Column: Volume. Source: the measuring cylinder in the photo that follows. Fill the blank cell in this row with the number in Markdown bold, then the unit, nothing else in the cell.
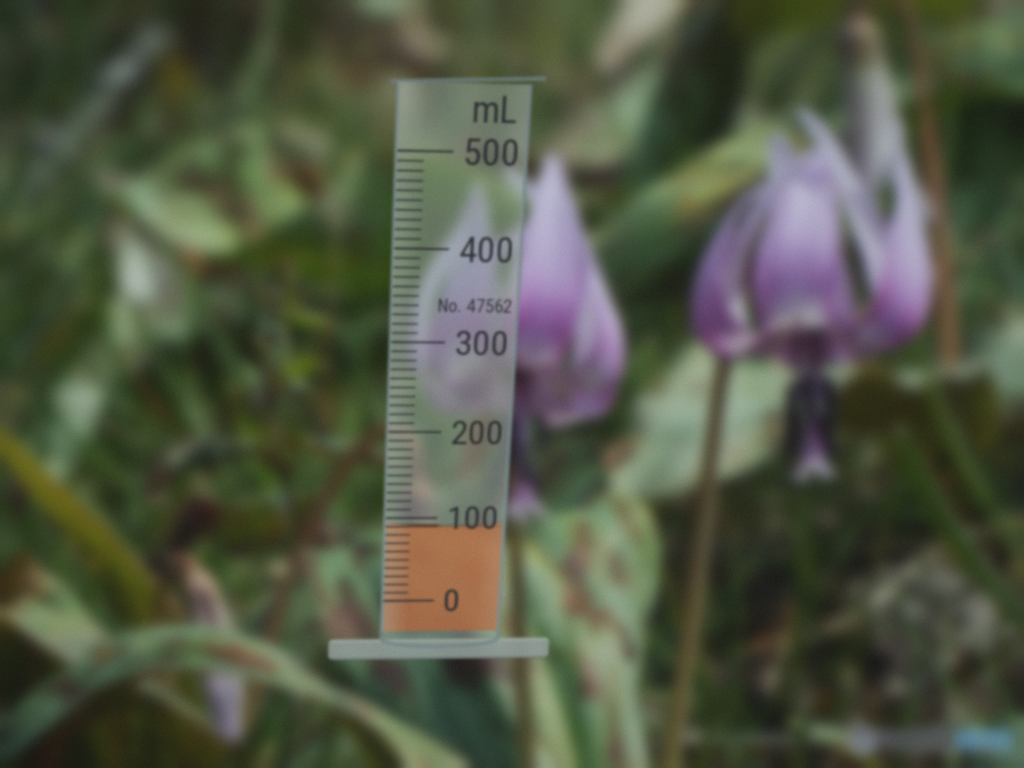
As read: **90** mL
